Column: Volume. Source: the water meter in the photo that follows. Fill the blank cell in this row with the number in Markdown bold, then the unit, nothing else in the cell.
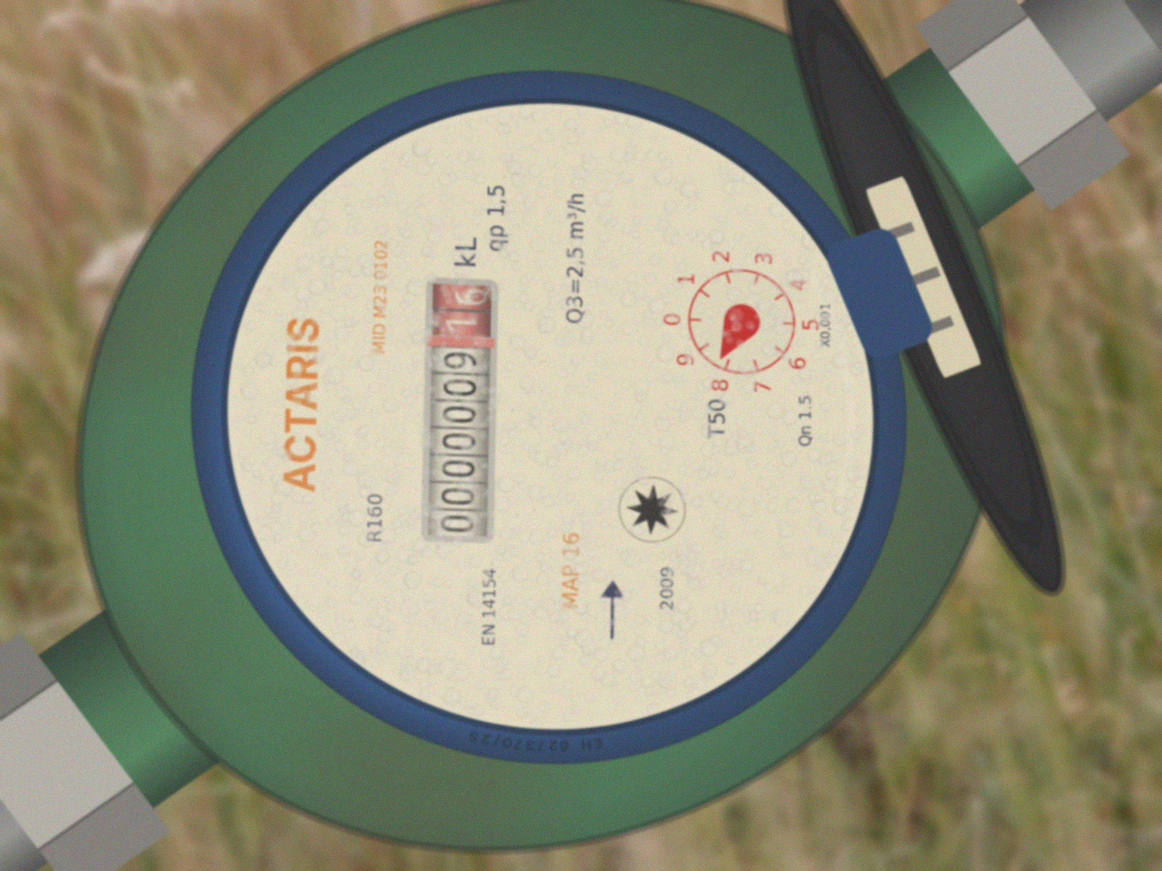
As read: **9.158** kL
